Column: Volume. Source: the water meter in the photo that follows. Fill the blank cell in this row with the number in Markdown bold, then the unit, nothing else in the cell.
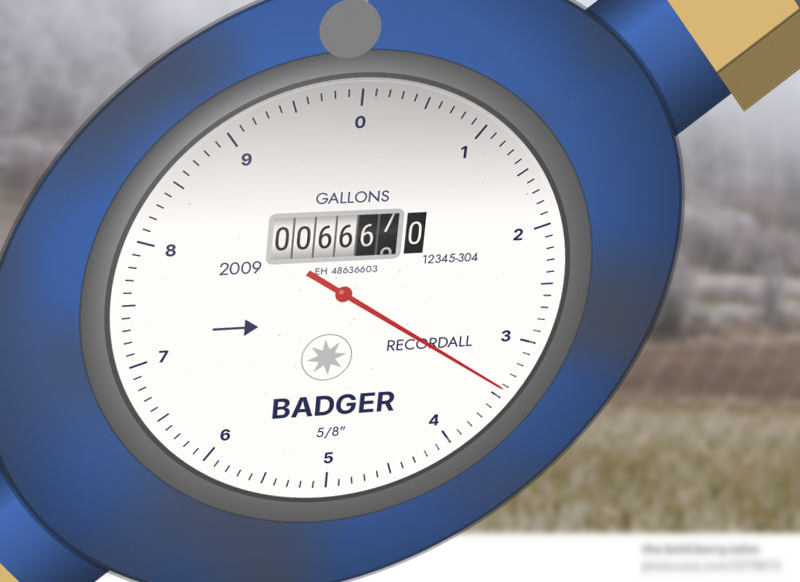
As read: **66673.4** gal
